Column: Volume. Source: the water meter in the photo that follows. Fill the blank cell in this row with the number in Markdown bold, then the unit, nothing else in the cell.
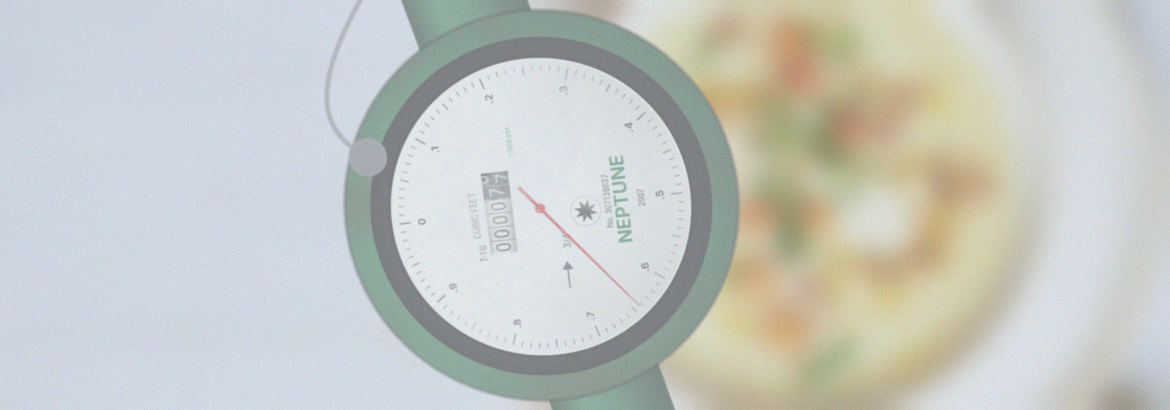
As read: **76.64** ft³
